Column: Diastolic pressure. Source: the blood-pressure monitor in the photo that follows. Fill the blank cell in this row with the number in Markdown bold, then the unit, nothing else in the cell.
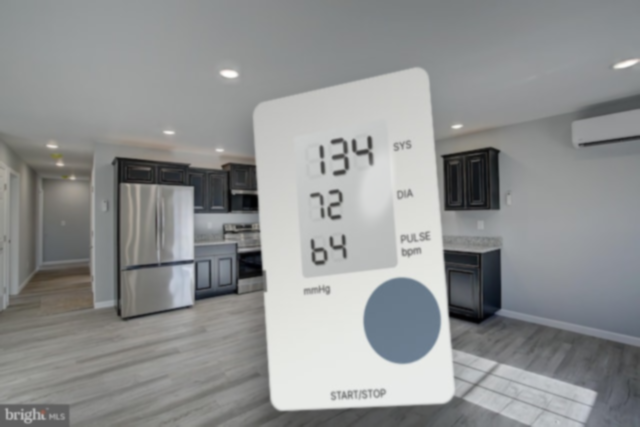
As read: **72** mmHg
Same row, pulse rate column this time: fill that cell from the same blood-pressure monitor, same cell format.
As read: **64** bpm
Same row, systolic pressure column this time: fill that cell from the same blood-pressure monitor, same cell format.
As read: **134** mmHg
